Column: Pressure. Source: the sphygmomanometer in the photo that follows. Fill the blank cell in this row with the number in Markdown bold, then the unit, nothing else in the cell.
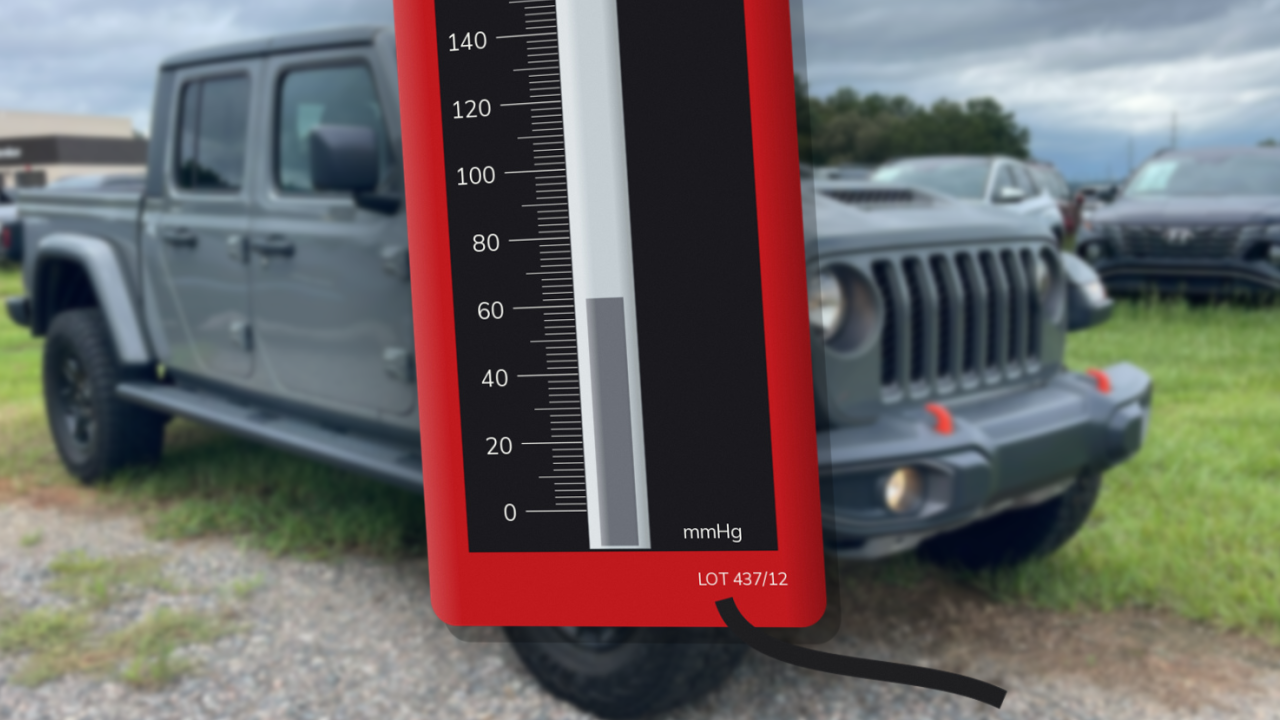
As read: **62** mmHg
